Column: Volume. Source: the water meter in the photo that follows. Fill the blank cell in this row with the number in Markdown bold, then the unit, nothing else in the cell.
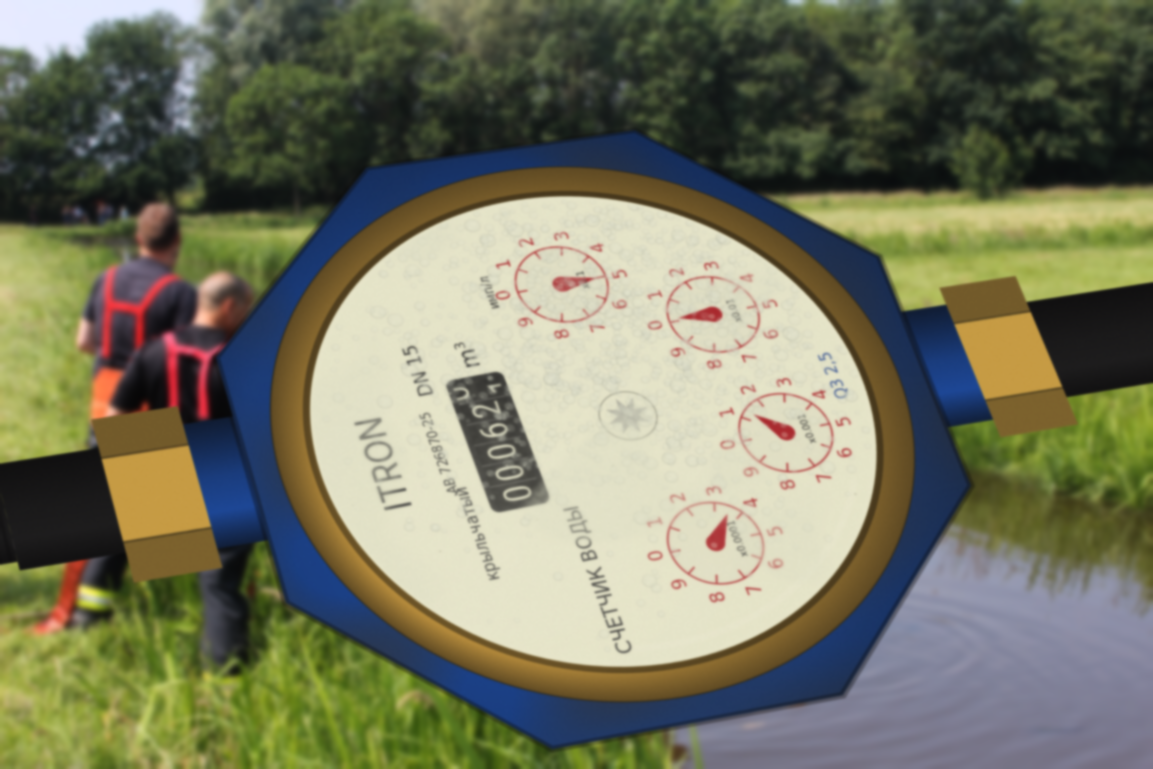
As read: **620.5013** m³
